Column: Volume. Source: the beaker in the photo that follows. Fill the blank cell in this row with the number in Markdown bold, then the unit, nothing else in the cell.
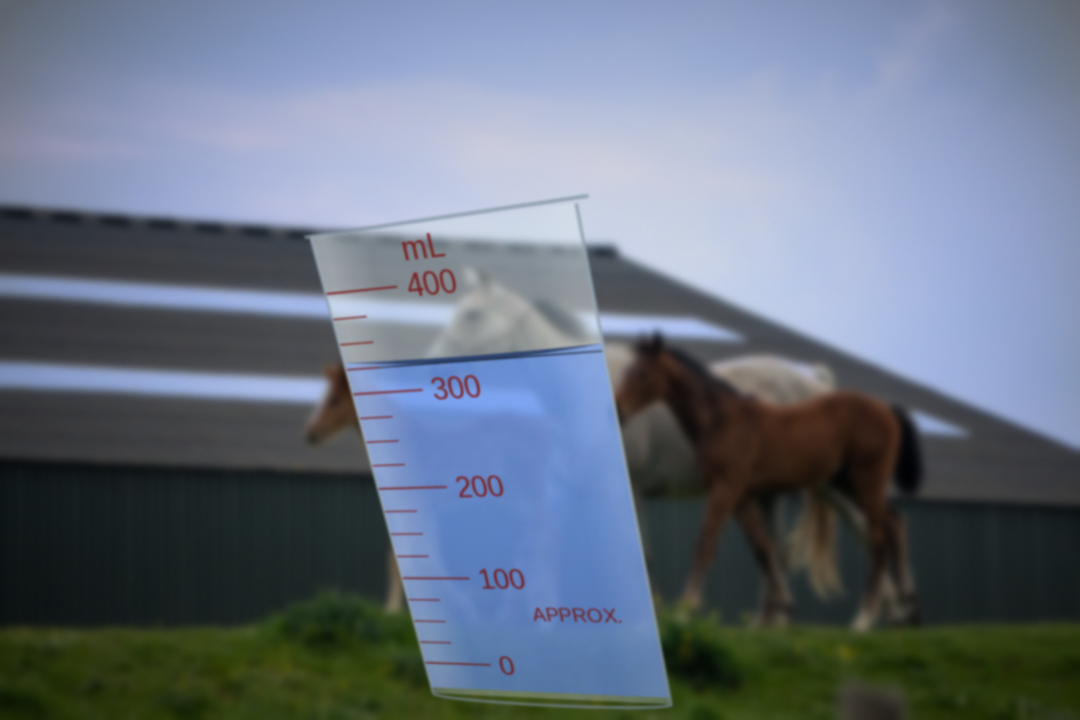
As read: **325** mL
